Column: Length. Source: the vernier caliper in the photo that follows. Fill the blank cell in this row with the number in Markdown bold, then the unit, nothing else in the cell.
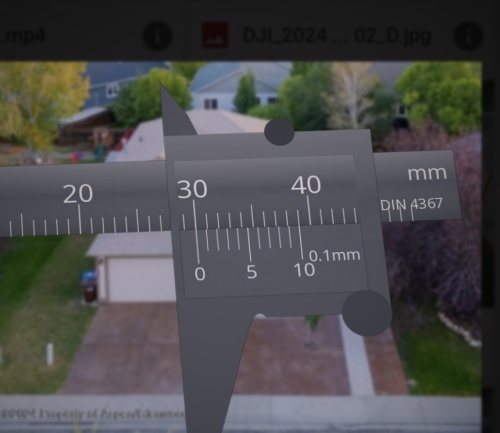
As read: **30.0** mm
